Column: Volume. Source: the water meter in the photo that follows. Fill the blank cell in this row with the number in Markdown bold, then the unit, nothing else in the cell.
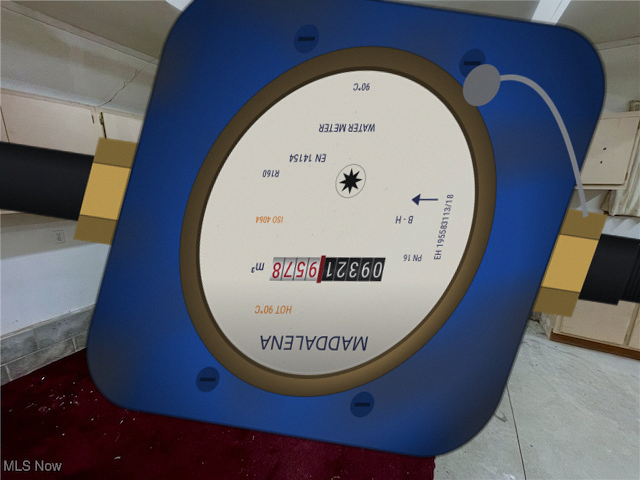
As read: **9321.9578** m³
